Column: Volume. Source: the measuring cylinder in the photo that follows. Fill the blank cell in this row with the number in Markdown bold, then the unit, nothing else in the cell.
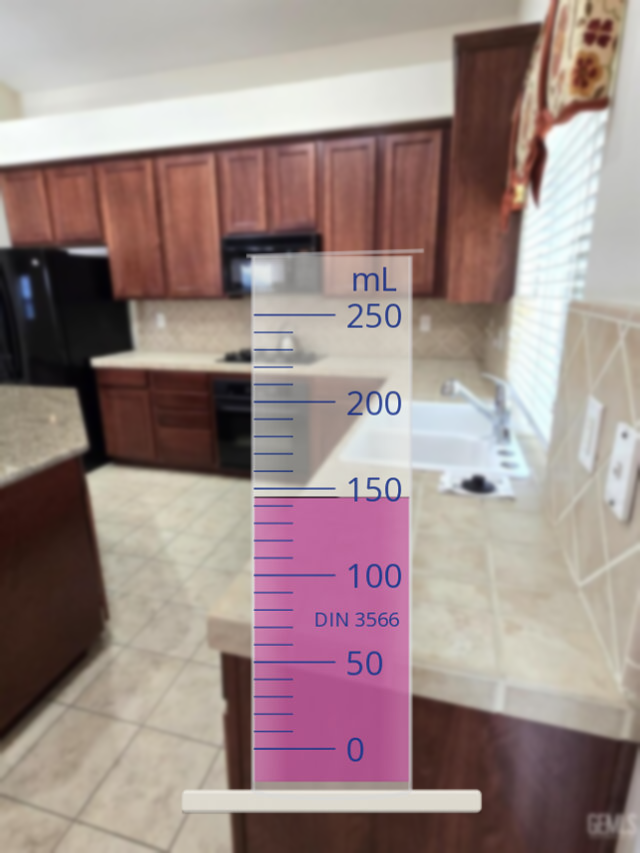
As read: **145** mL
